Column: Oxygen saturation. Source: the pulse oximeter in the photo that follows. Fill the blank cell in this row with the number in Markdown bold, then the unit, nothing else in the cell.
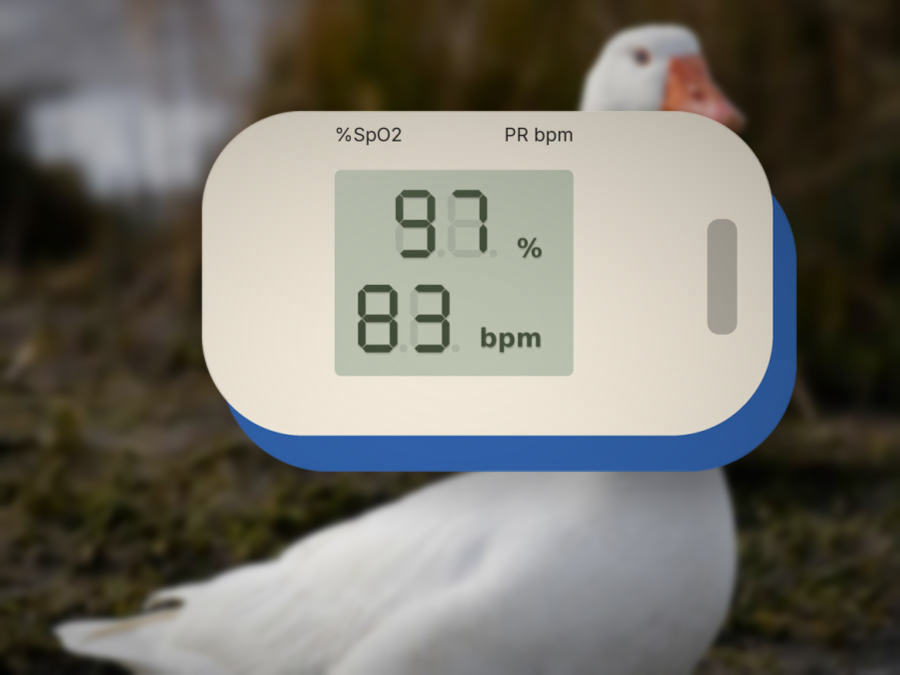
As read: **97** %
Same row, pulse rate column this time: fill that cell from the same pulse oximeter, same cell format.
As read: **83** bpm
